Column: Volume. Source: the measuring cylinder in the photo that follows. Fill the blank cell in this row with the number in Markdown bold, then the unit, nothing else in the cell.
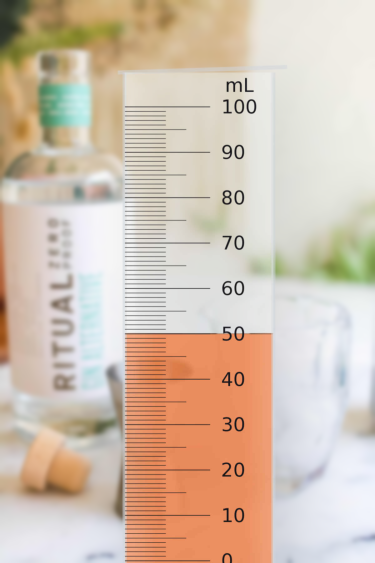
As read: **50** mL
